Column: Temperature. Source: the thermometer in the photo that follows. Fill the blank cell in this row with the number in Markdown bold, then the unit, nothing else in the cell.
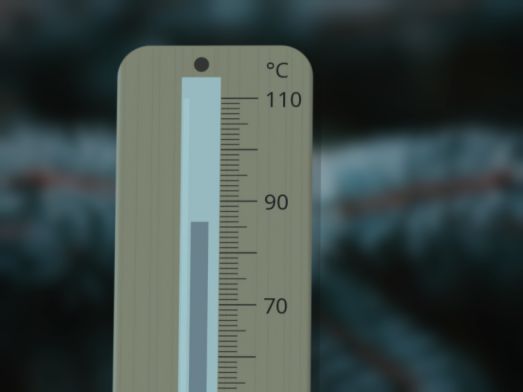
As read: **86** °C
